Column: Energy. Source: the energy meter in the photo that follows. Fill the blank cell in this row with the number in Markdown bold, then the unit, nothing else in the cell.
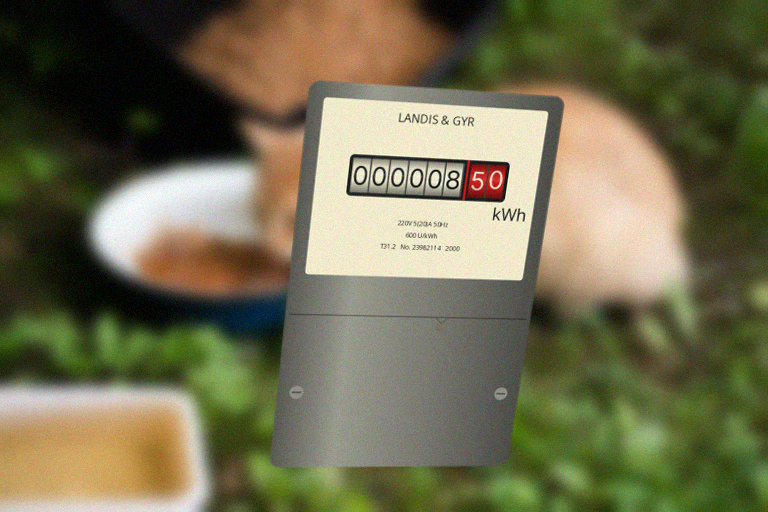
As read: **8.50** kWh
